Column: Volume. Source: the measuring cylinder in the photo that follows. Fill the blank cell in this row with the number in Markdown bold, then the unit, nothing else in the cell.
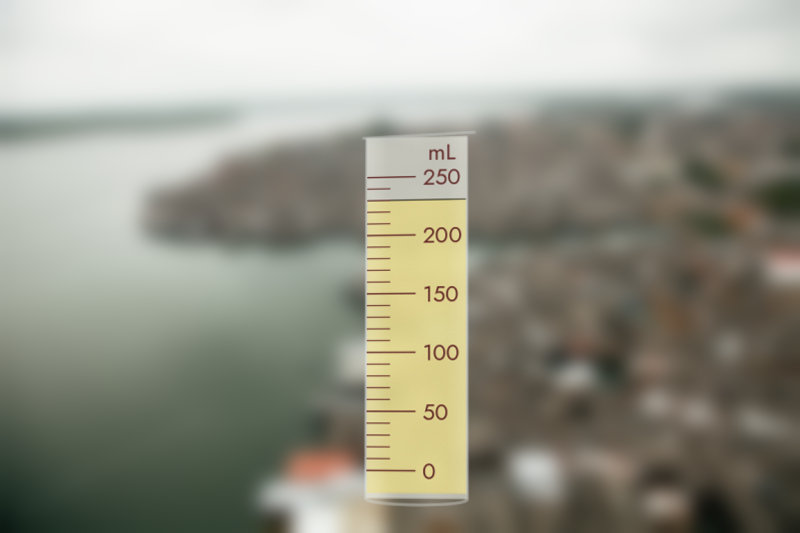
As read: **230** mL
